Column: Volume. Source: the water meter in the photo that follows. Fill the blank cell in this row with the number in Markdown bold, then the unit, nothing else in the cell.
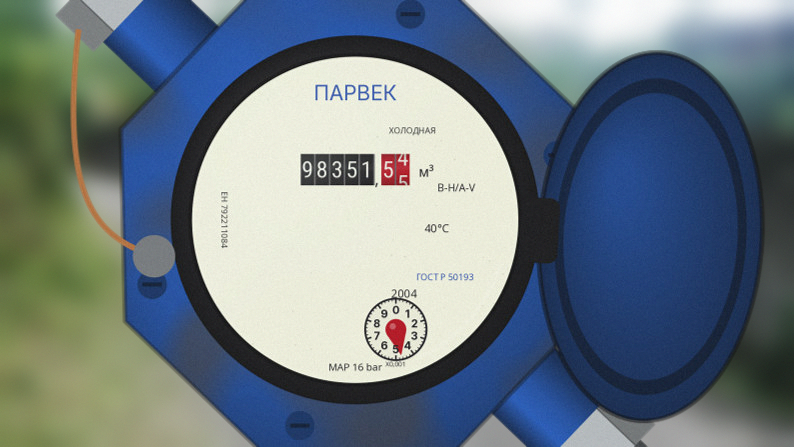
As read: **98351.544** m³
